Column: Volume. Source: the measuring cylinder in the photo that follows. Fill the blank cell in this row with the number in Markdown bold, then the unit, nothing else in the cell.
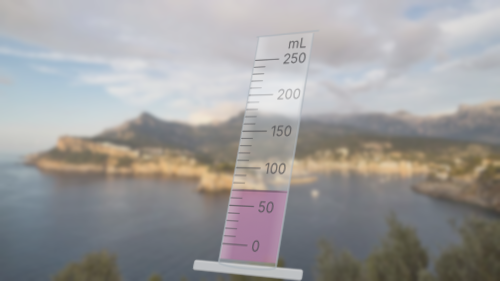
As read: **70** mL
